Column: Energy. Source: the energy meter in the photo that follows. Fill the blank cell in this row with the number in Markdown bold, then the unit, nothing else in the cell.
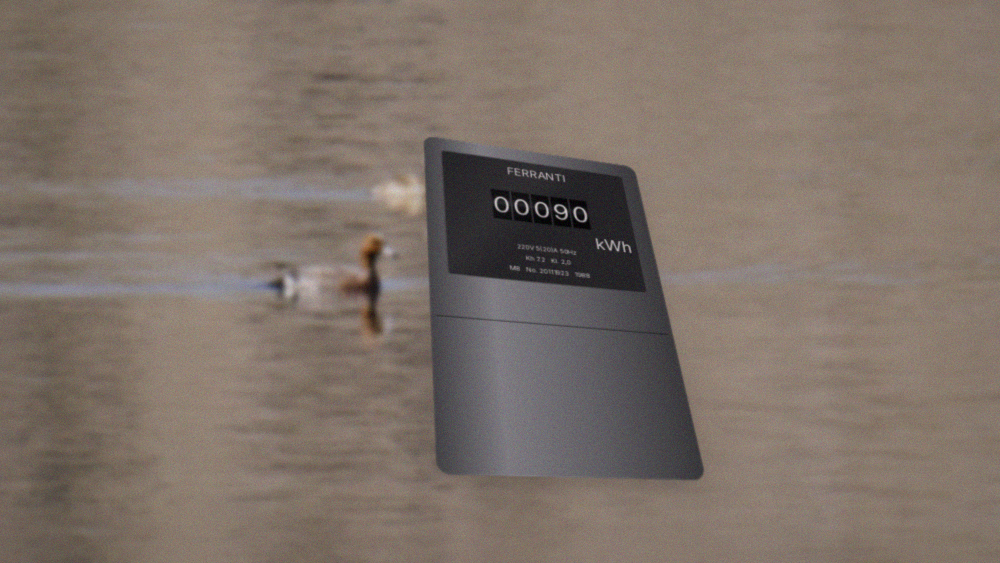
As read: **90** kWh
